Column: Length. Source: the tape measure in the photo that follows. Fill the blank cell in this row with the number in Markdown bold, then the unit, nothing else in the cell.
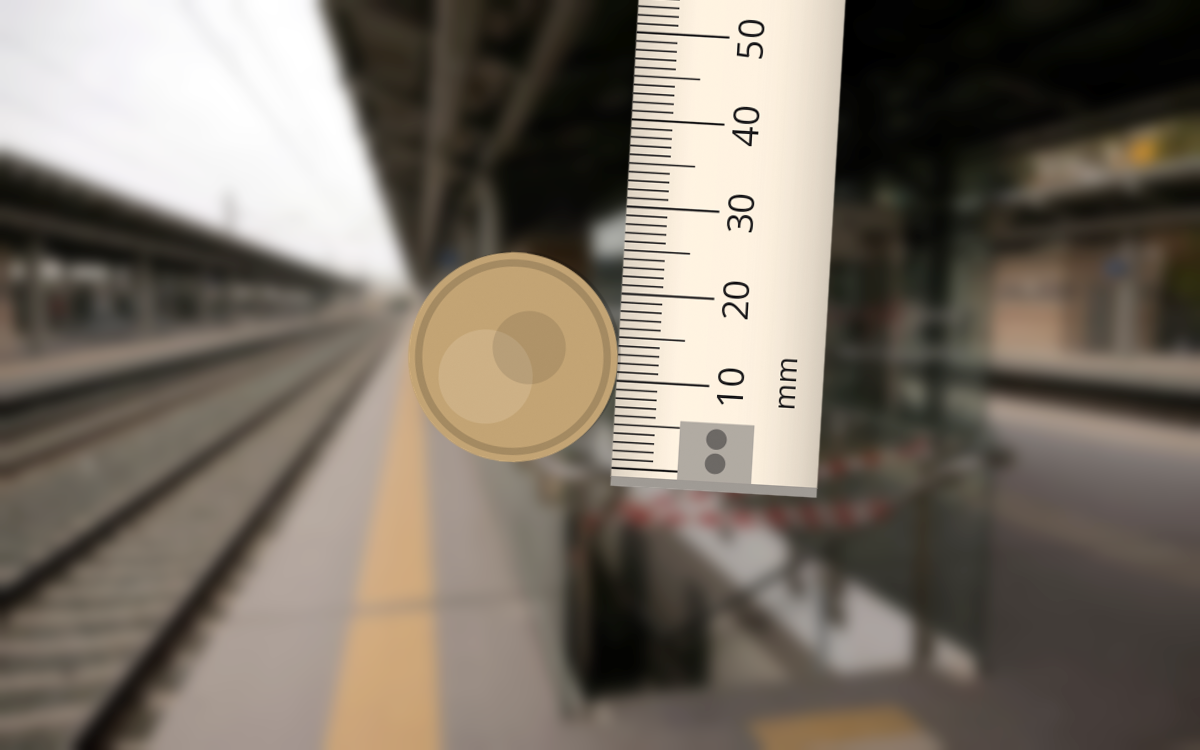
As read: **24** mm
